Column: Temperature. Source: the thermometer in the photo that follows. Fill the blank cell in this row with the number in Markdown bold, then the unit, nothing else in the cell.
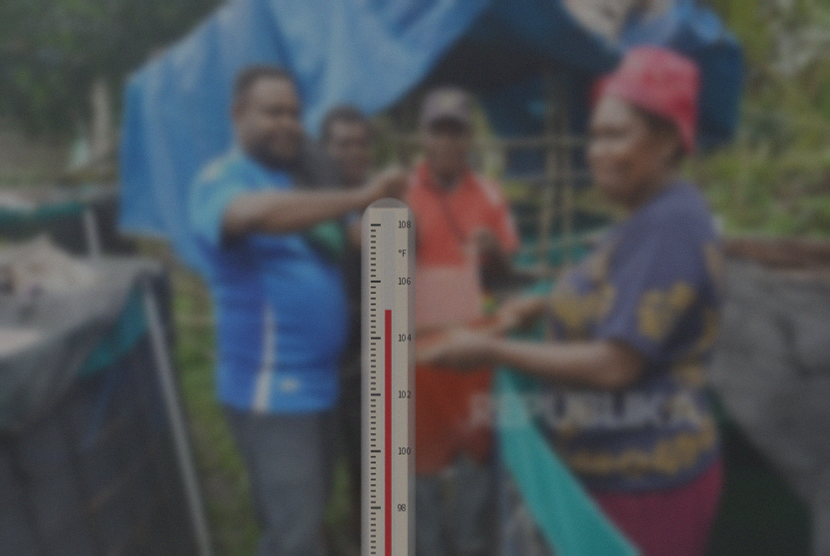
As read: **105** °F
